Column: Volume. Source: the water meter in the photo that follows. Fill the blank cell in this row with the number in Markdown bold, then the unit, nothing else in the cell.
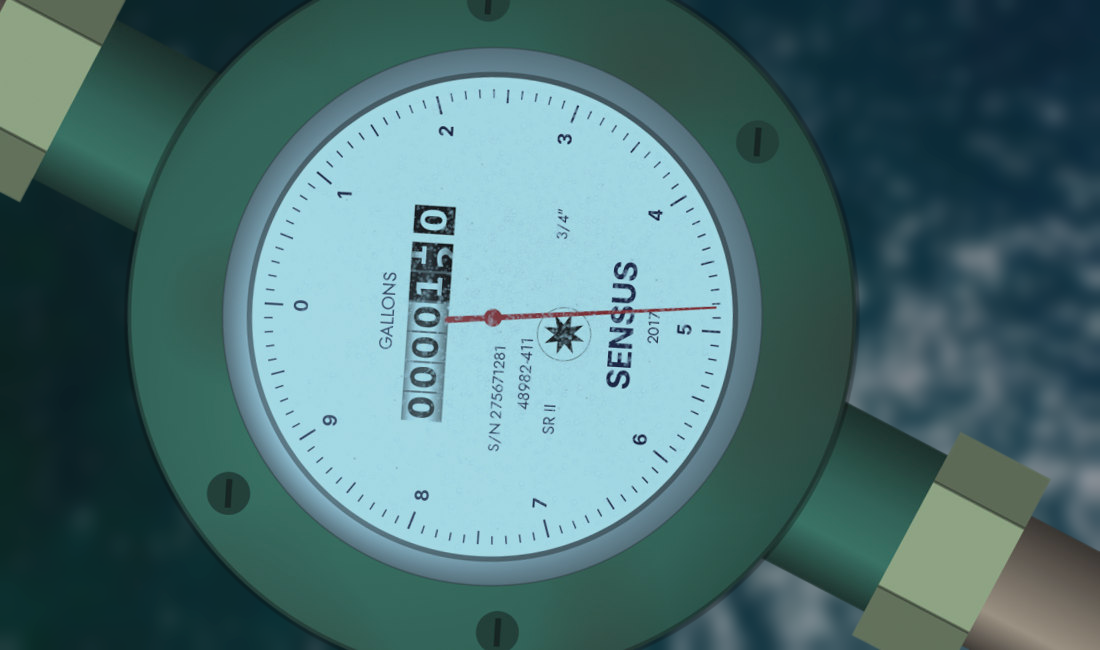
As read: **114.8** gal
